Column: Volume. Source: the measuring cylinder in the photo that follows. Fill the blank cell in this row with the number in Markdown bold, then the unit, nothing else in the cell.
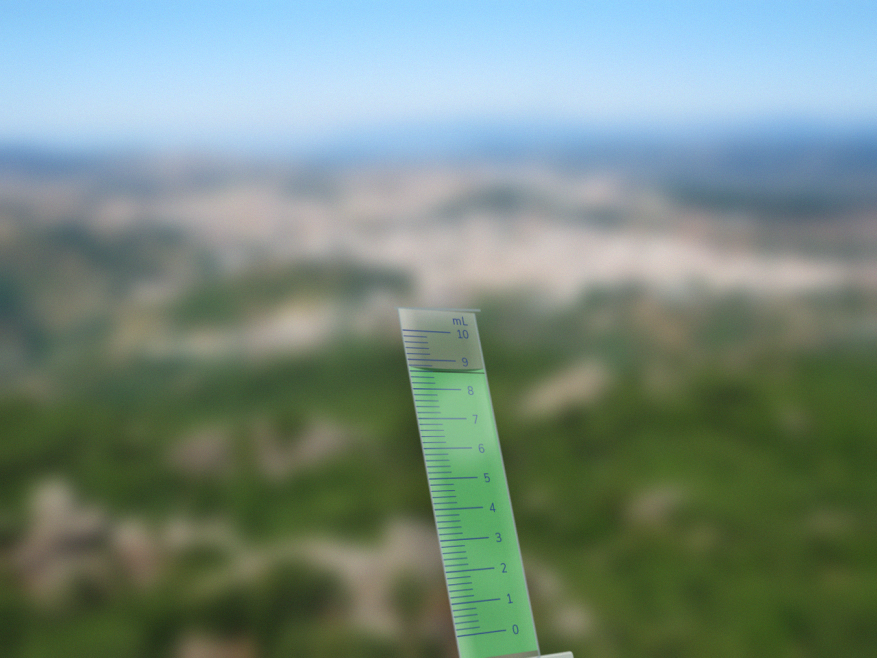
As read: **8.6** mL
